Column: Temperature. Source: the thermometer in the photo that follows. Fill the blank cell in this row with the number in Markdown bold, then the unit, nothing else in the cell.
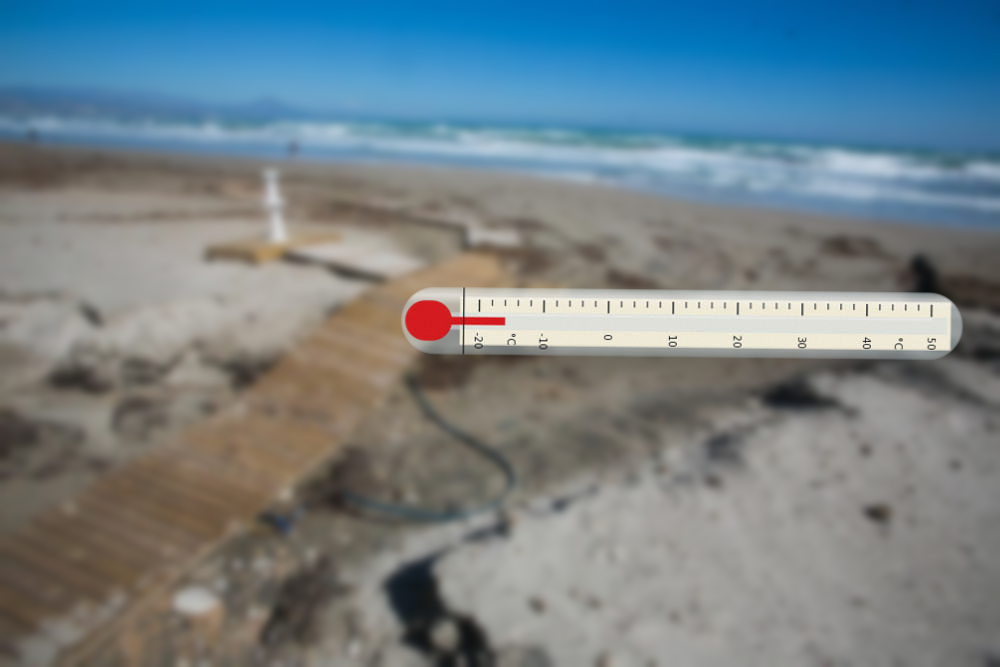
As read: **-16** °C
